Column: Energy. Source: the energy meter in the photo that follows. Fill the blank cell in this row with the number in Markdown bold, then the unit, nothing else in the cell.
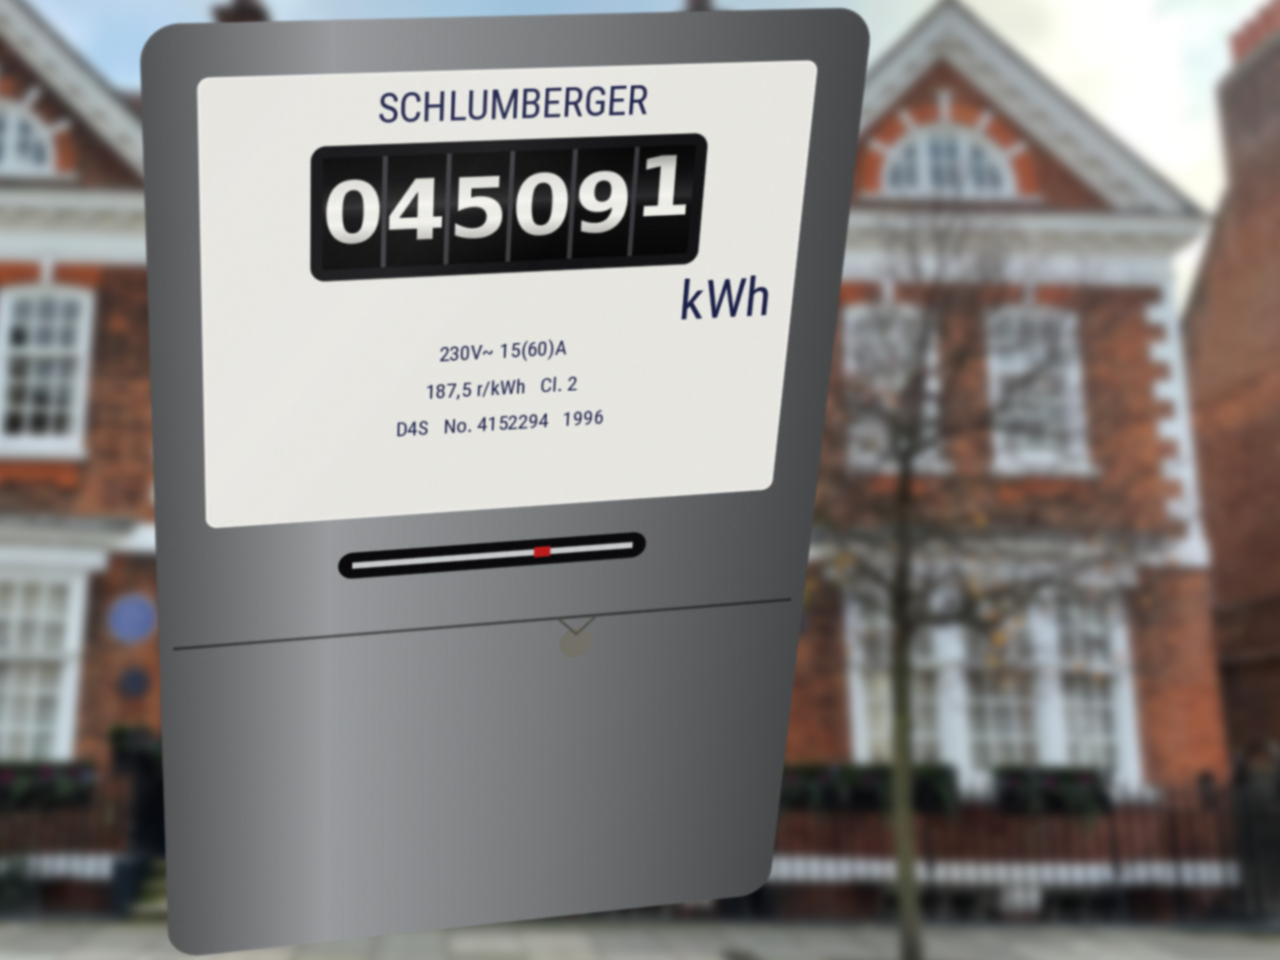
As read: **45091** kWh
